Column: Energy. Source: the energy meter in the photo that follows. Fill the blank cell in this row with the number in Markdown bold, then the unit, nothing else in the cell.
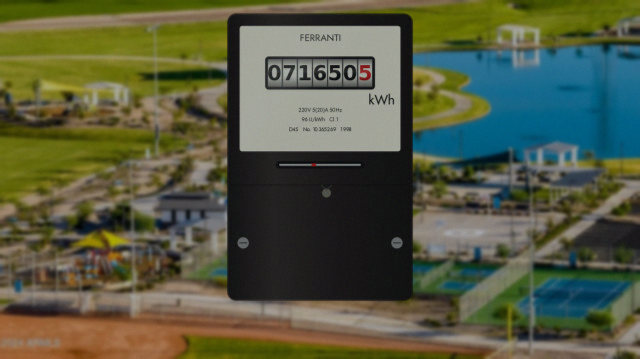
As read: **71650.5** kWh
